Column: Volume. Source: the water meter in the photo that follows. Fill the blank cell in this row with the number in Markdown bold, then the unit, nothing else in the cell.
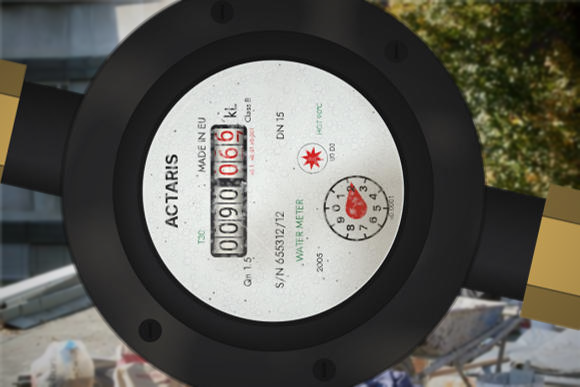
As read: **90.0662** kL
